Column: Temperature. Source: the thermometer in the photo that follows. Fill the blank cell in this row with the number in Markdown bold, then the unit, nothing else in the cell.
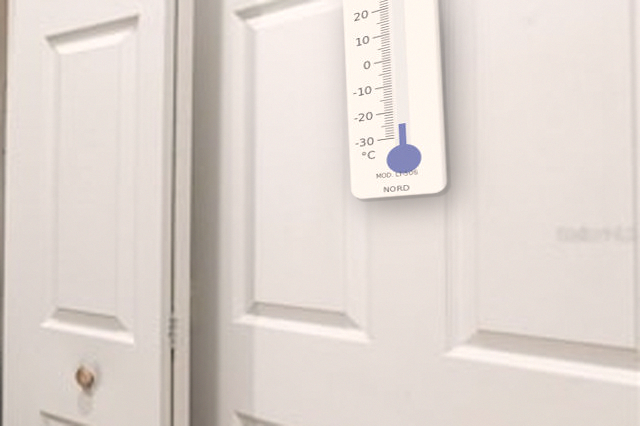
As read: **-25** °C
